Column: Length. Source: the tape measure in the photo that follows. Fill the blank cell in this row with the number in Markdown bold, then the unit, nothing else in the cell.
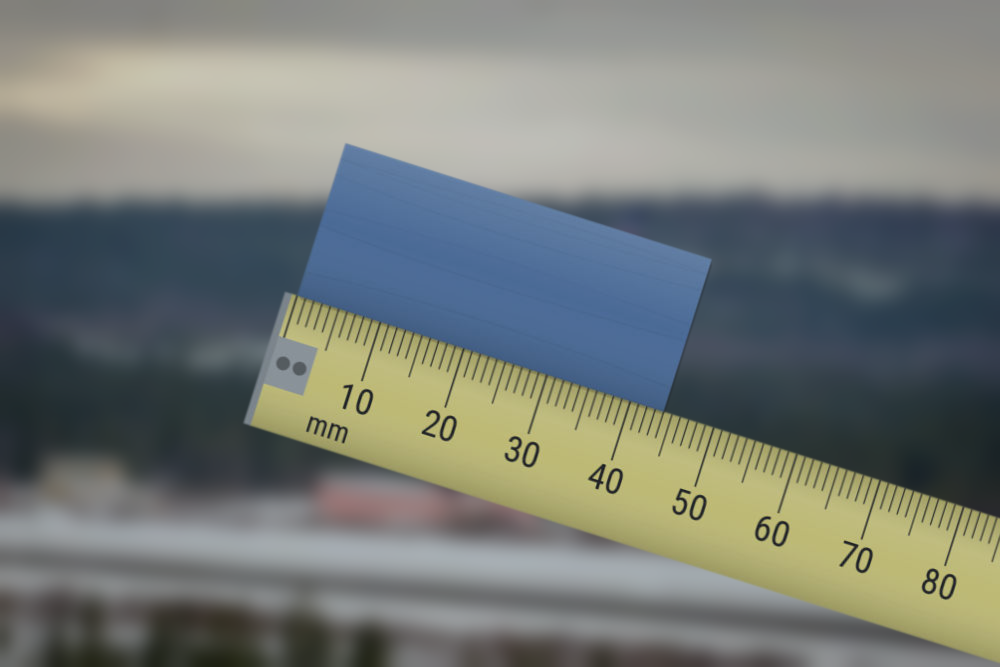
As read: **44** mm
